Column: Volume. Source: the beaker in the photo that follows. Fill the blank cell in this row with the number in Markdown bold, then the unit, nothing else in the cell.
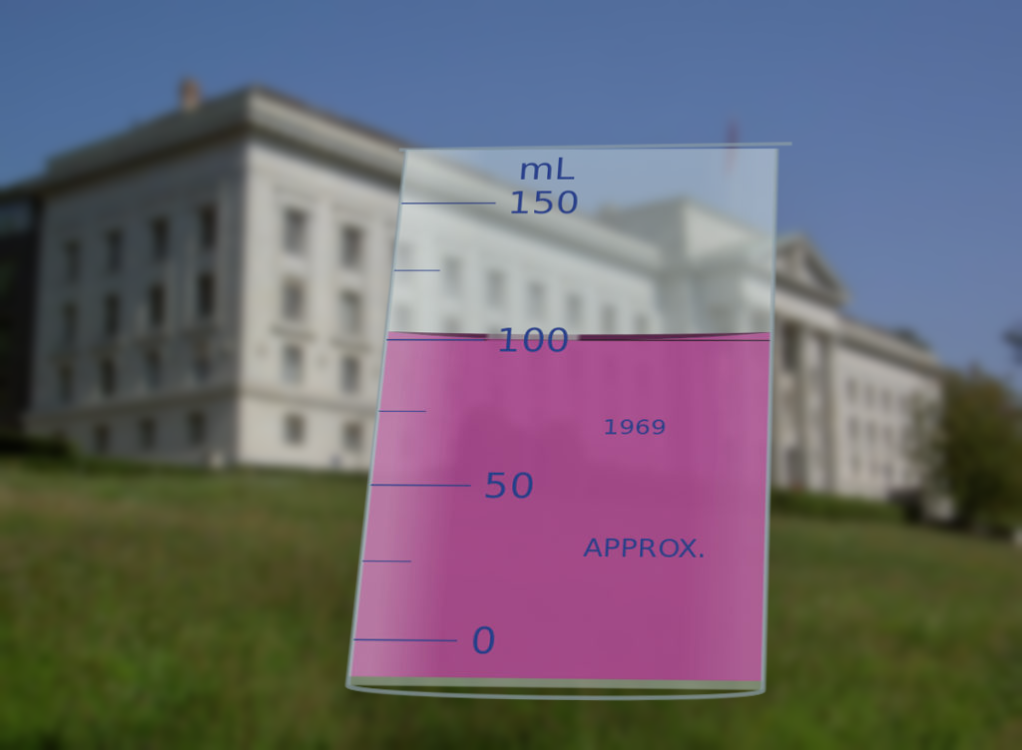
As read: **100** mL
